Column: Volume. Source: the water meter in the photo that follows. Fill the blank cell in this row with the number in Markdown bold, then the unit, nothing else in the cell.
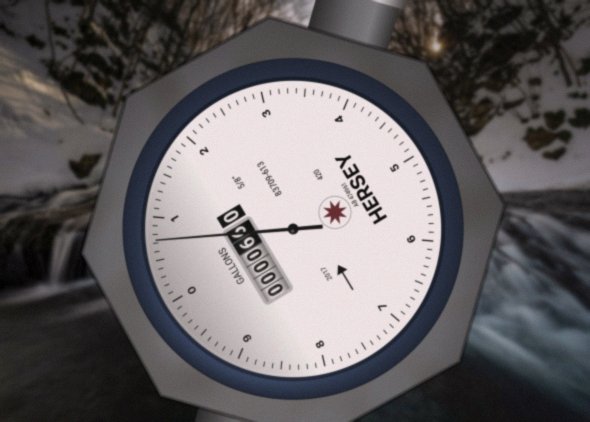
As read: **660.7** gal
